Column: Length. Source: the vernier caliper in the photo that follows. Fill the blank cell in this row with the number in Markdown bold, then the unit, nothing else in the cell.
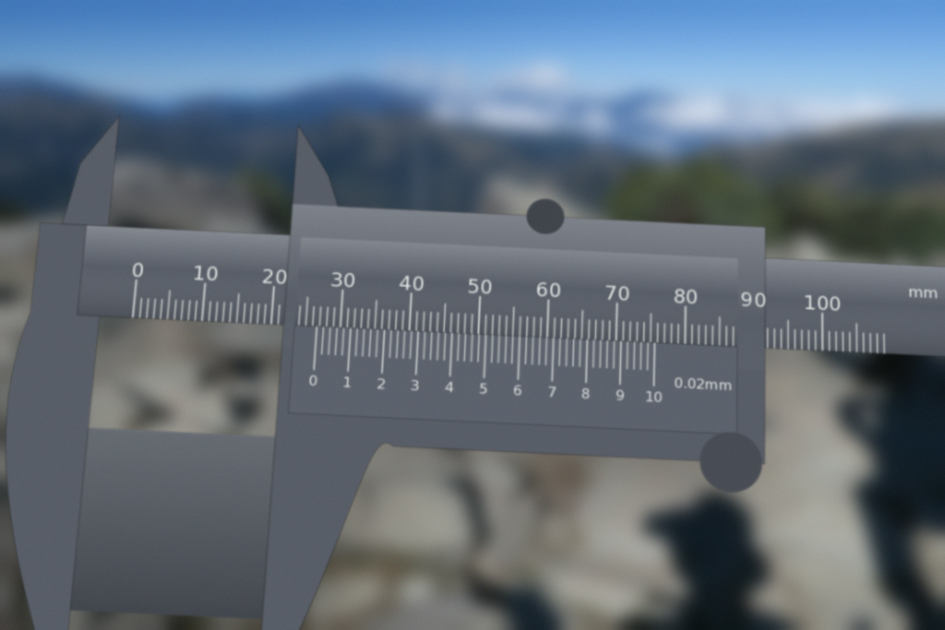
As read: **26.6** mm
